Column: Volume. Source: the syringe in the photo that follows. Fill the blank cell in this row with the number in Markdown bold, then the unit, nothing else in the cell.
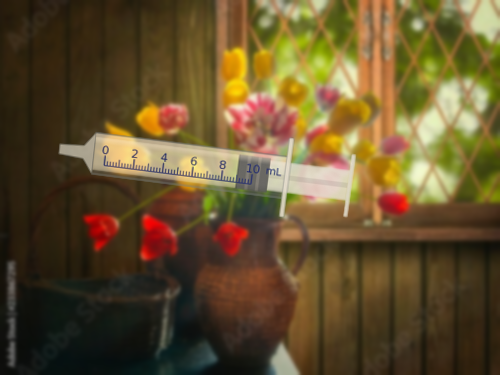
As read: **9** mL
